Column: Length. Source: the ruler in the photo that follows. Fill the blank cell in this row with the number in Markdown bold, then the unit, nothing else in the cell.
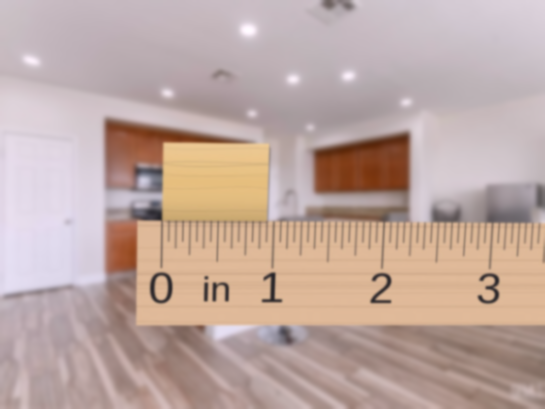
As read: **0.9375** in
